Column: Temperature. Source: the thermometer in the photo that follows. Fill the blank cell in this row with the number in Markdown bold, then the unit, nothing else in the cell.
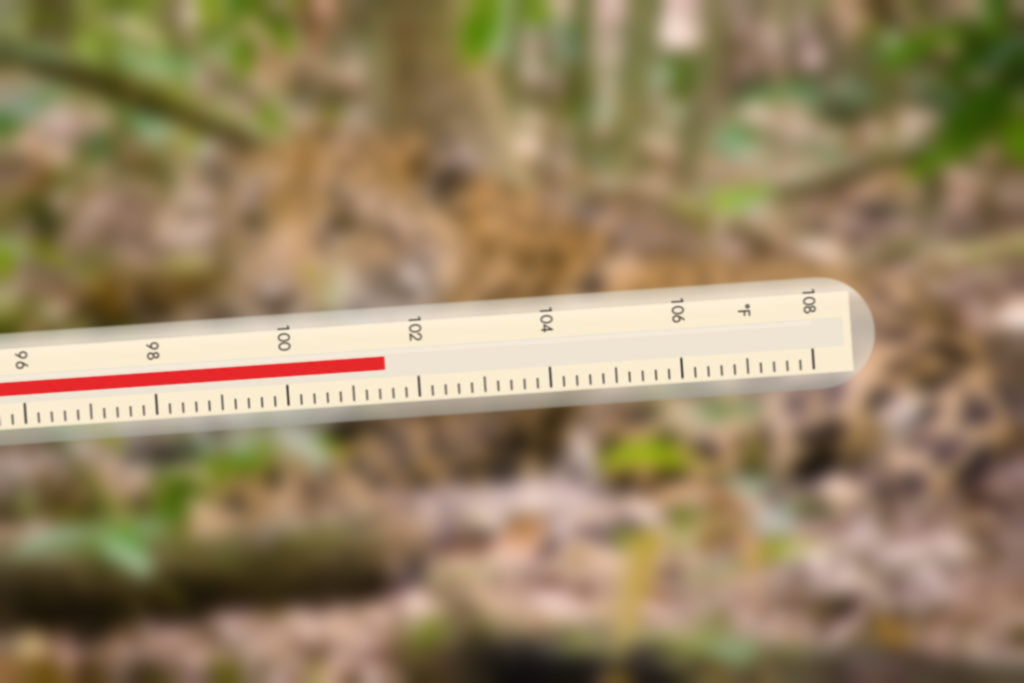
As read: **101.5** °F
